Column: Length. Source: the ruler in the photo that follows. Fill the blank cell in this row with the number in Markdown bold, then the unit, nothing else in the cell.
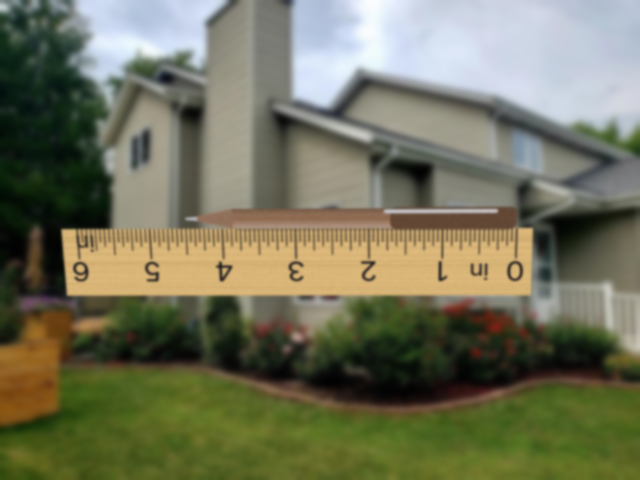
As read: **4.5** in
